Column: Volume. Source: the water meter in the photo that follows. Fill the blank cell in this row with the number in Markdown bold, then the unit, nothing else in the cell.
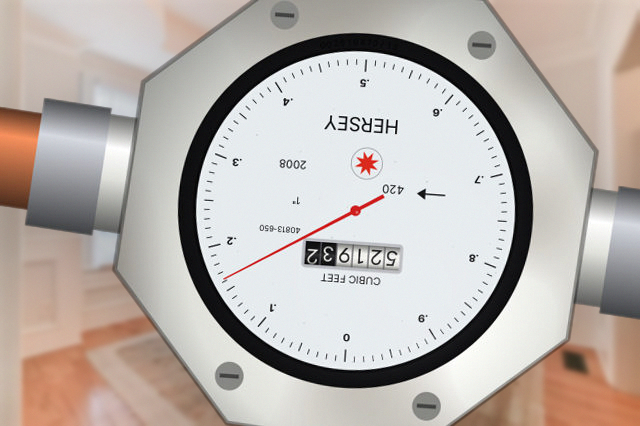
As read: **521932.16** ft³
